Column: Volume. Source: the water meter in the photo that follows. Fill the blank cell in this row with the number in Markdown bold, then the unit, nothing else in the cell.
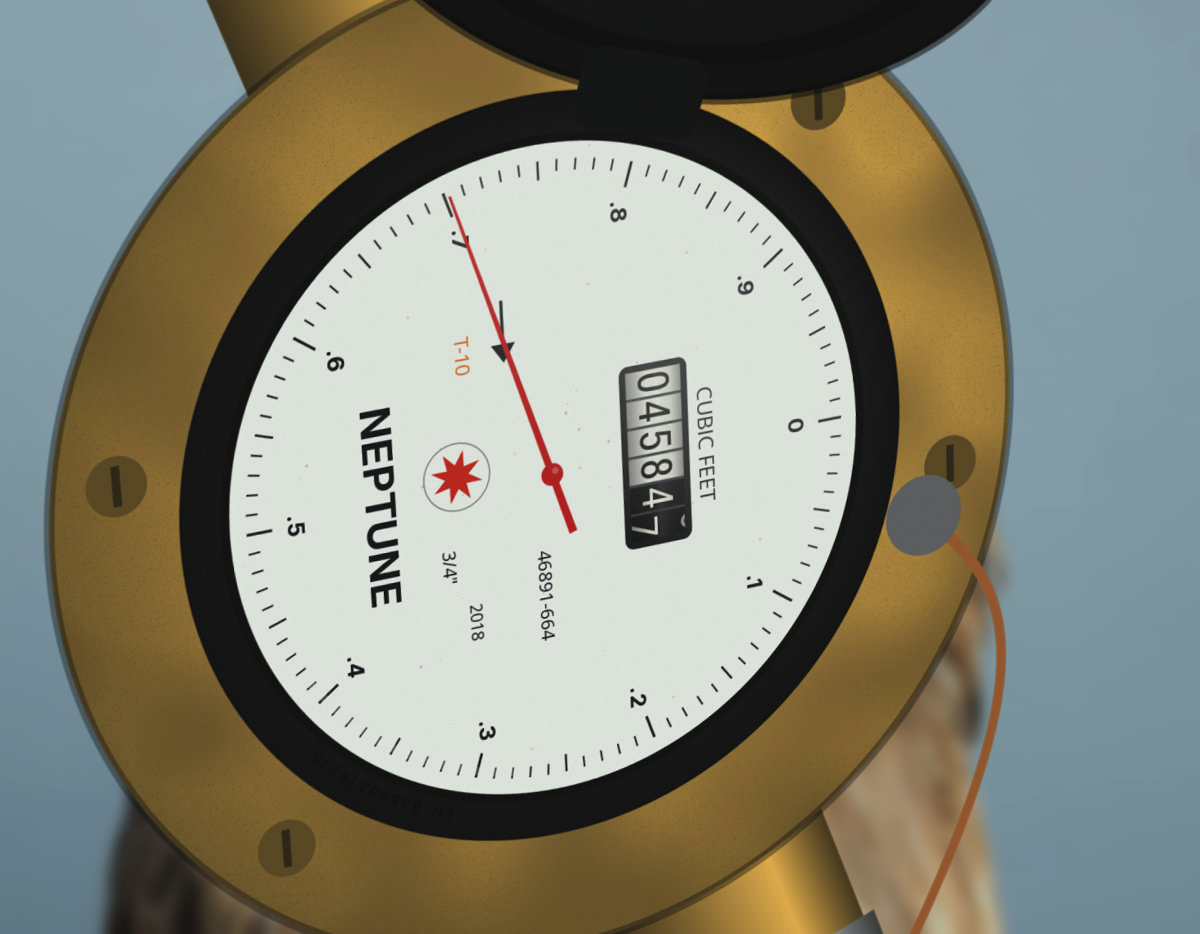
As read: **45846.70** ft³
